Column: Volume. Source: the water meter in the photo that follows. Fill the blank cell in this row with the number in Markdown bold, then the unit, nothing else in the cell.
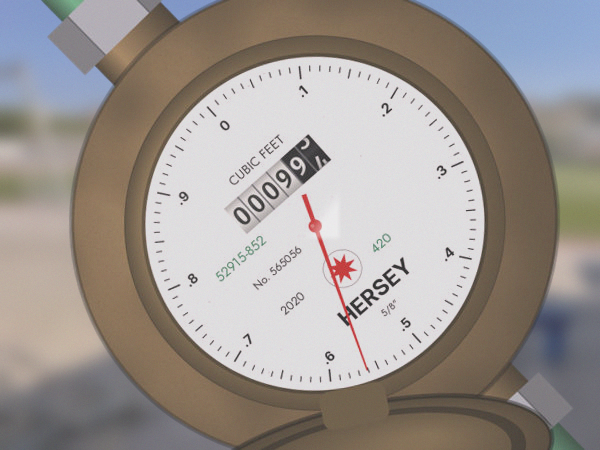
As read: **993.56** ft³
